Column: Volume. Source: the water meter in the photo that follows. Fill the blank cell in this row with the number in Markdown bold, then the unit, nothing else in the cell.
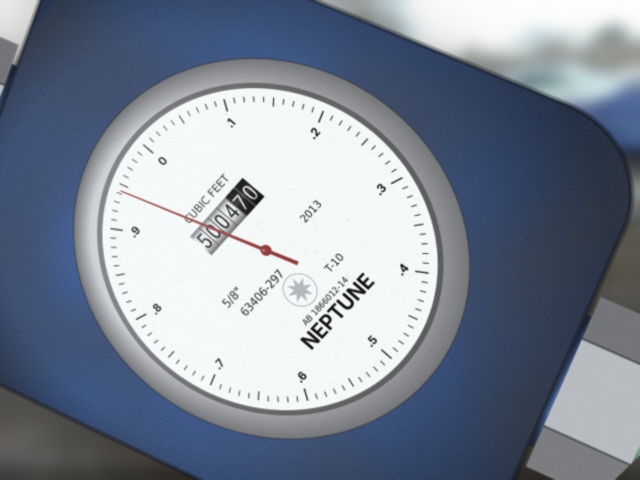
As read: **500469.94** ft³
